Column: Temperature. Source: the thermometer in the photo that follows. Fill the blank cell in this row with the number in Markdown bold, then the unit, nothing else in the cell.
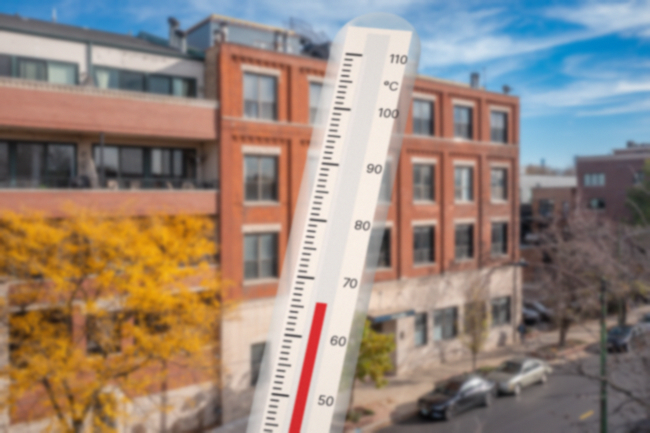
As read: **66** °C
